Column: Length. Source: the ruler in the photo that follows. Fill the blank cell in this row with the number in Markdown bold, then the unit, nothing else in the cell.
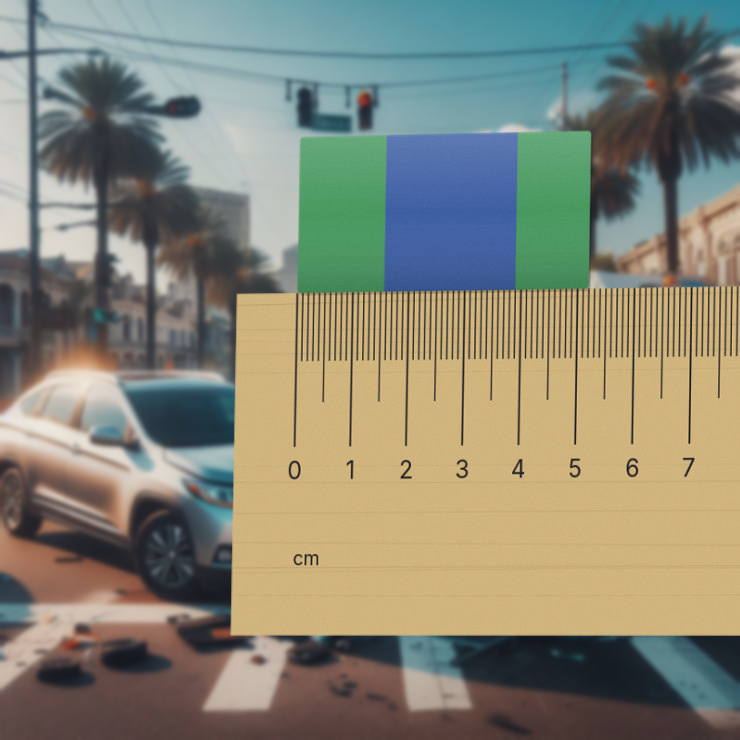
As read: **5.2** cm
